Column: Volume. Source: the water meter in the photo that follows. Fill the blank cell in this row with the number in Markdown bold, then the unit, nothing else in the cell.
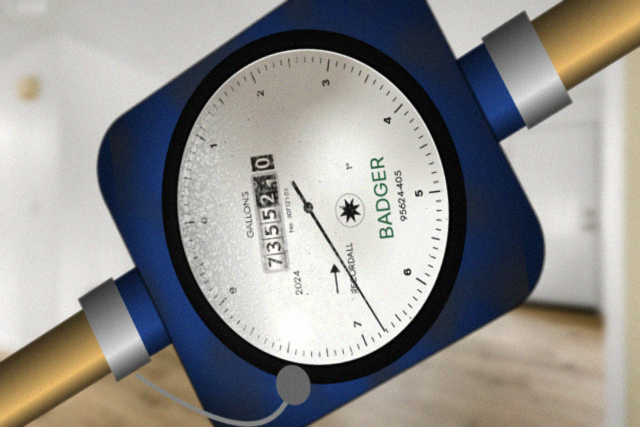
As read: **7355206.7** gal
